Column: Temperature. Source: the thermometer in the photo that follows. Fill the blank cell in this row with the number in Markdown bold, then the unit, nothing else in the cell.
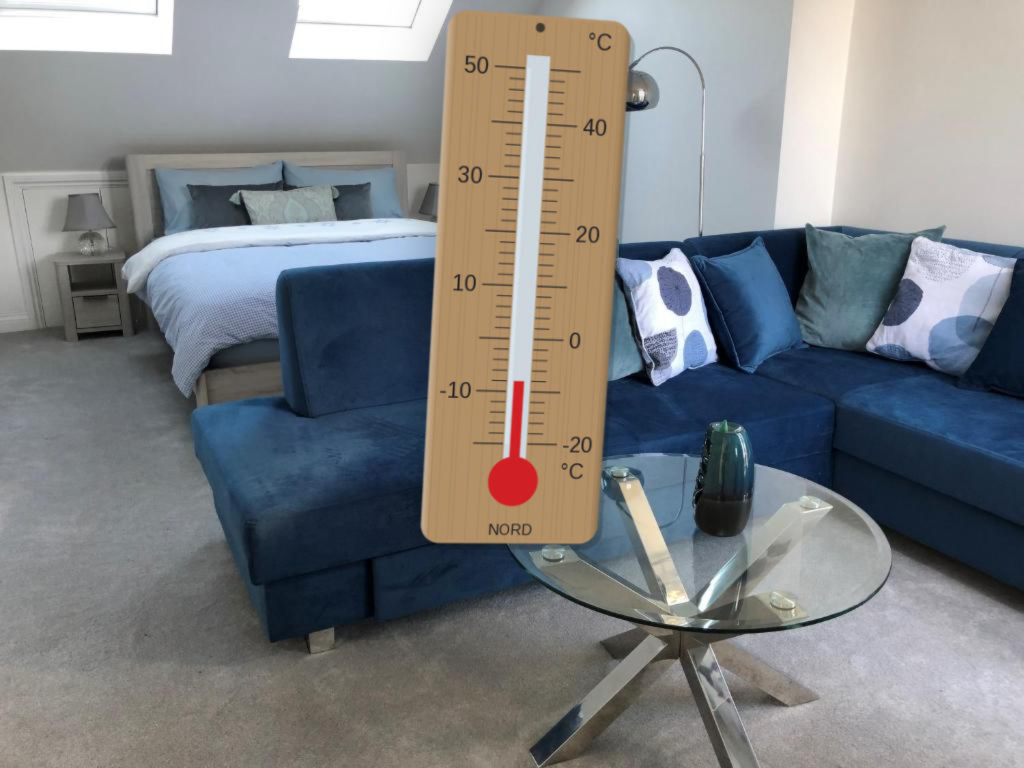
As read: **-8** °C
